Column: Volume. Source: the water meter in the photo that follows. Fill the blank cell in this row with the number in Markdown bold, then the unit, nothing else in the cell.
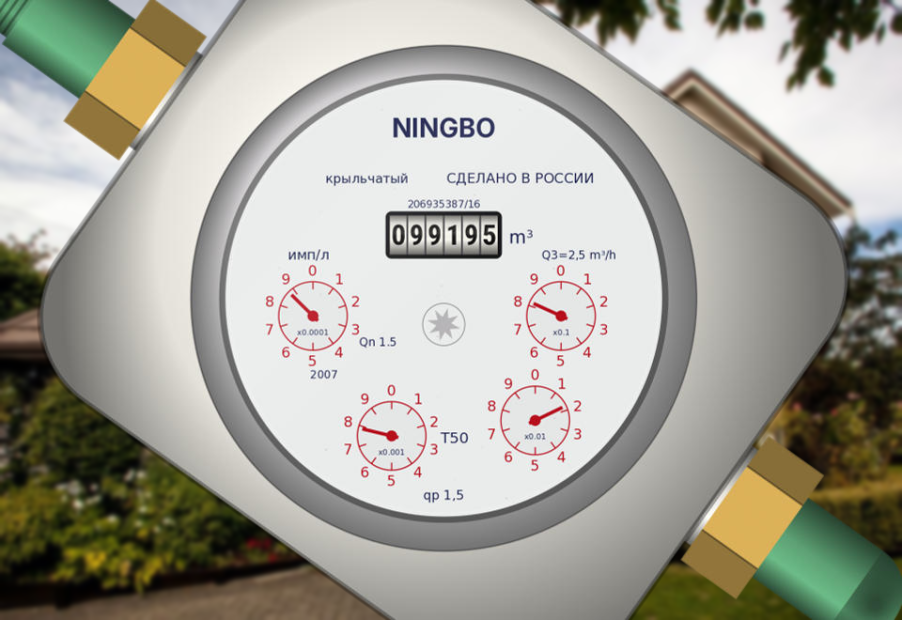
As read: **99195.8178** m³
